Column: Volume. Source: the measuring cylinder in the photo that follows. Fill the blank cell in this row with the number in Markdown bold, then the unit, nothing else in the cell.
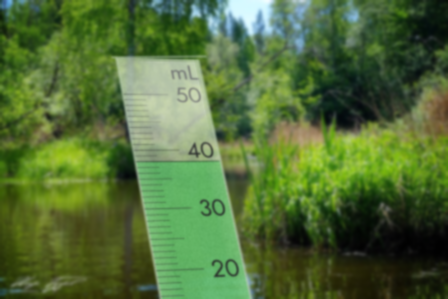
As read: **38** mL
